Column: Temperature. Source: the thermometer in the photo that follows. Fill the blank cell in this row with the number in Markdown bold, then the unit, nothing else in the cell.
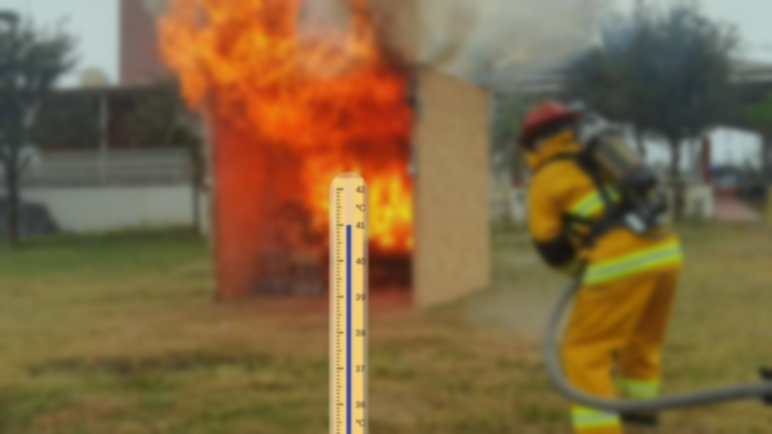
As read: **41** °C
